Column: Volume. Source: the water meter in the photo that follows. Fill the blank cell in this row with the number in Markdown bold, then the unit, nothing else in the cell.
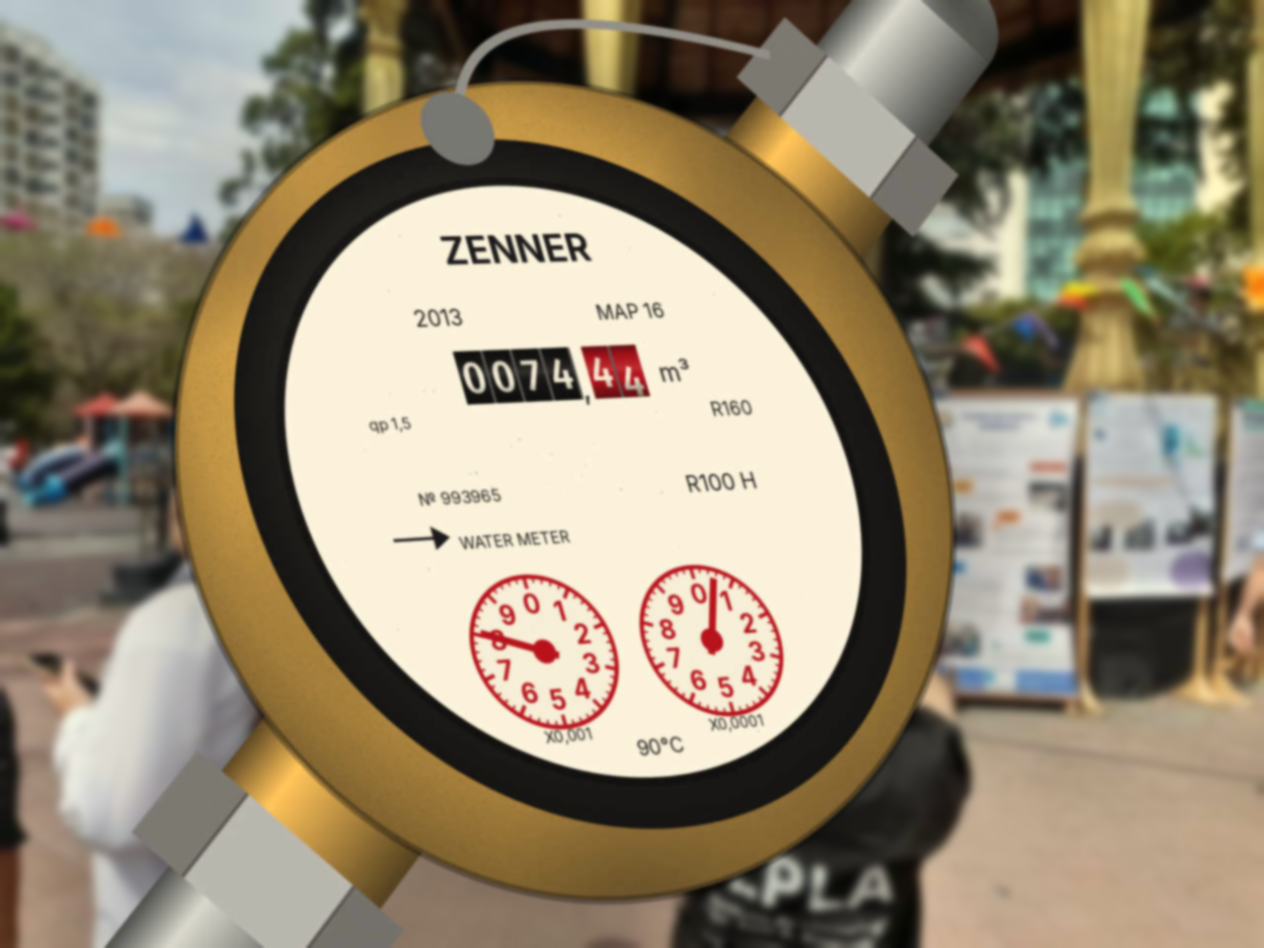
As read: **74.4380** m³
